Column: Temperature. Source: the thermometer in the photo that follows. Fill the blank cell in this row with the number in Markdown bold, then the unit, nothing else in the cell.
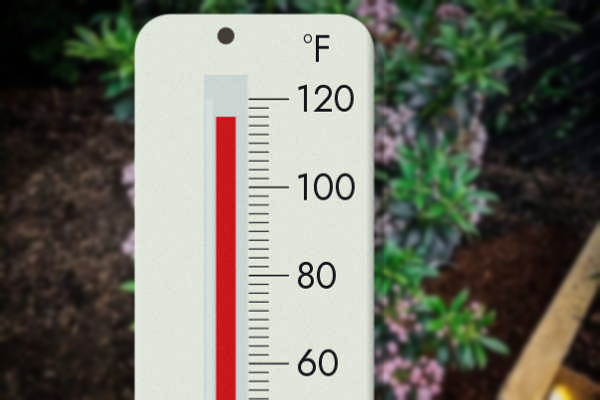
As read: **116** °F
